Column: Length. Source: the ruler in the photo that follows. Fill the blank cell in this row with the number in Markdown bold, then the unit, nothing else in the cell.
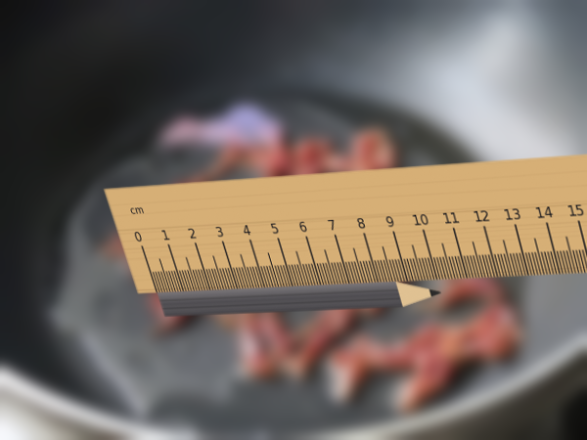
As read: **10** cm
